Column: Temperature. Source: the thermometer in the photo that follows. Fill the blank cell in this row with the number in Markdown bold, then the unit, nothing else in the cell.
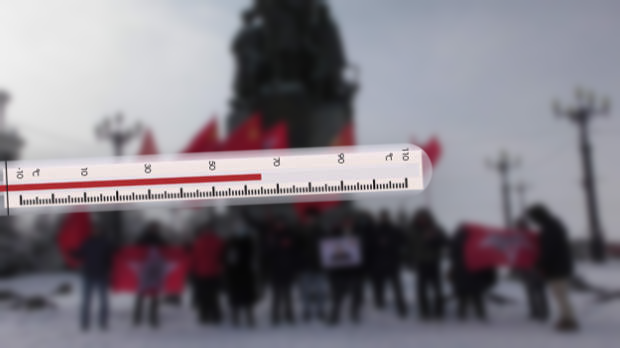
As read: **65** °C
